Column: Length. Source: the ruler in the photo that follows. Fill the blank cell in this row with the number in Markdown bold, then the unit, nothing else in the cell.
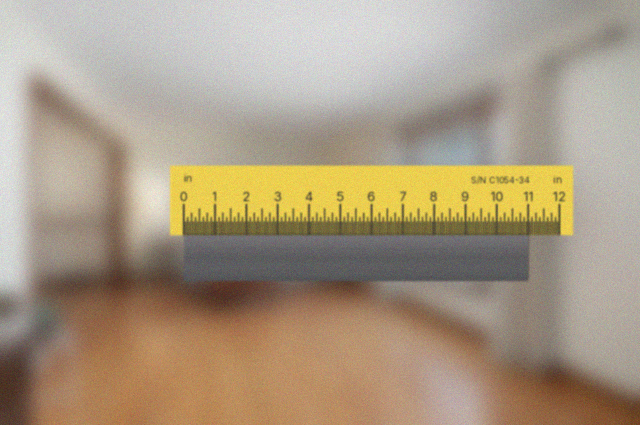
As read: **11** in
